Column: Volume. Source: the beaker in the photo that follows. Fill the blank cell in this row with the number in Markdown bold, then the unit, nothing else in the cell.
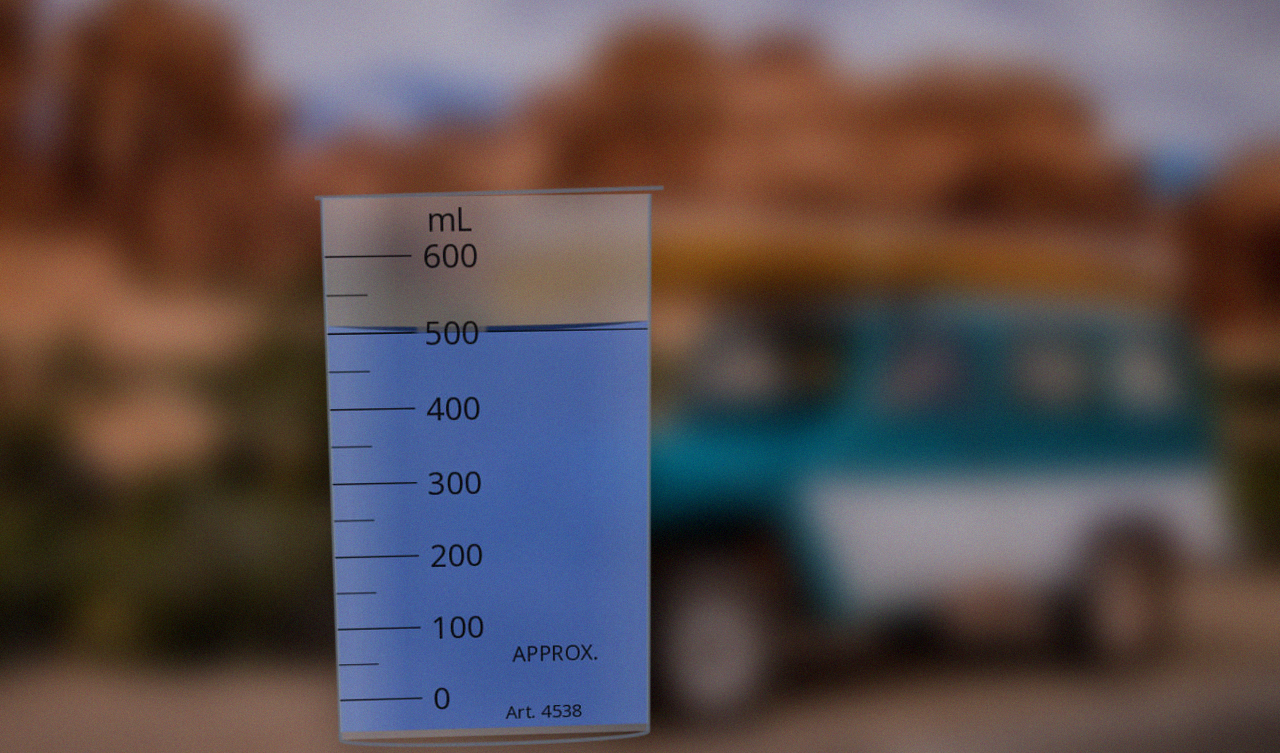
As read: **500** mL
